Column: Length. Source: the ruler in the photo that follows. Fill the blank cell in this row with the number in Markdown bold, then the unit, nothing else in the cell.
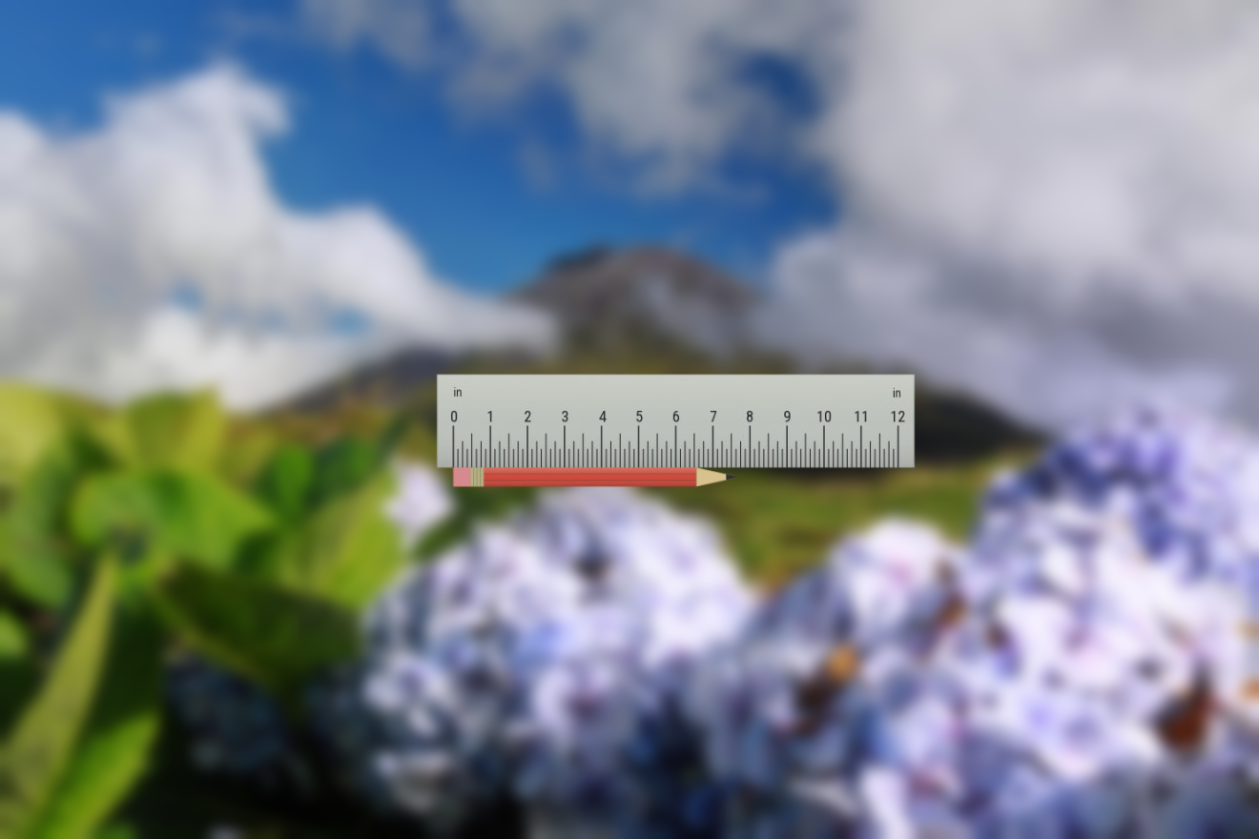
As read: **7.625** in
